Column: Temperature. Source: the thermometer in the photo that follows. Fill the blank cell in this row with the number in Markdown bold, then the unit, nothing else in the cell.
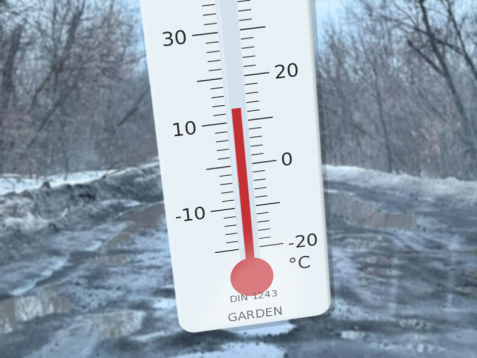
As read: **13** °C
